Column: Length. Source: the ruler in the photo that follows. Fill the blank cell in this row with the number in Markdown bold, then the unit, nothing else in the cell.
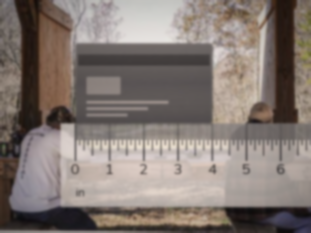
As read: **4** in
